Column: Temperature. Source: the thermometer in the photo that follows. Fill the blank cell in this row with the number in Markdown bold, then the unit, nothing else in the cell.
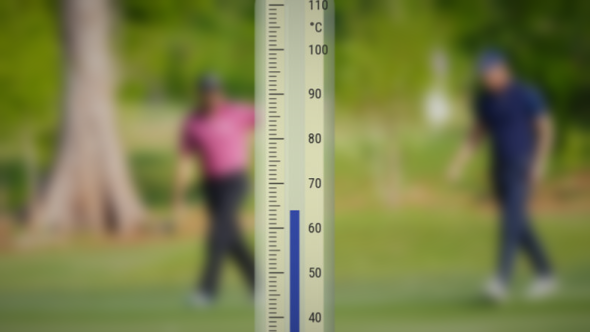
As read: **64** °C
